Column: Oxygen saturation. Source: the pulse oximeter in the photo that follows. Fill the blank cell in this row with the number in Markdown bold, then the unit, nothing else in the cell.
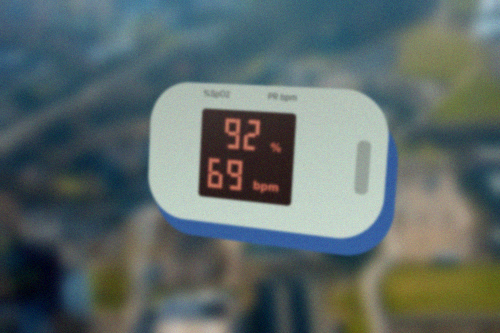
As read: **92** %
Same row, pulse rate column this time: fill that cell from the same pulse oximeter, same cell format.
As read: **69** bpm
